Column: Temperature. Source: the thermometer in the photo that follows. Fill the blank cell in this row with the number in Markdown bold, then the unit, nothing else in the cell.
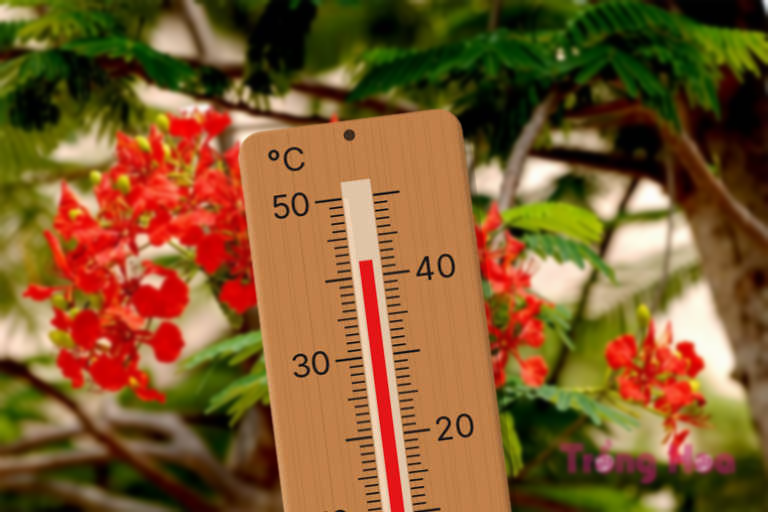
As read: **42** °C
